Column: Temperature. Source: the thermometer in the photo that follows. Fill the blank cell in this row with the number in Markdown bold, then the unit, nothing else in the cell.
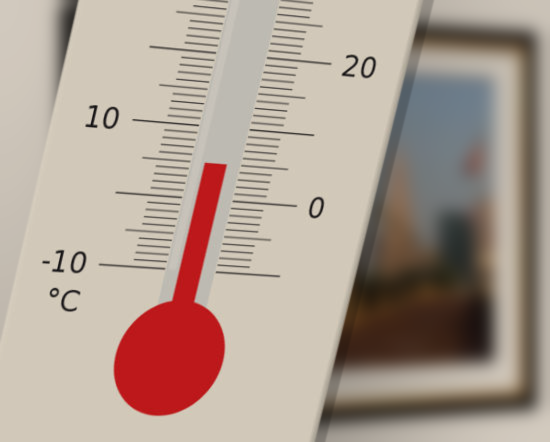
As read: **5** °C
